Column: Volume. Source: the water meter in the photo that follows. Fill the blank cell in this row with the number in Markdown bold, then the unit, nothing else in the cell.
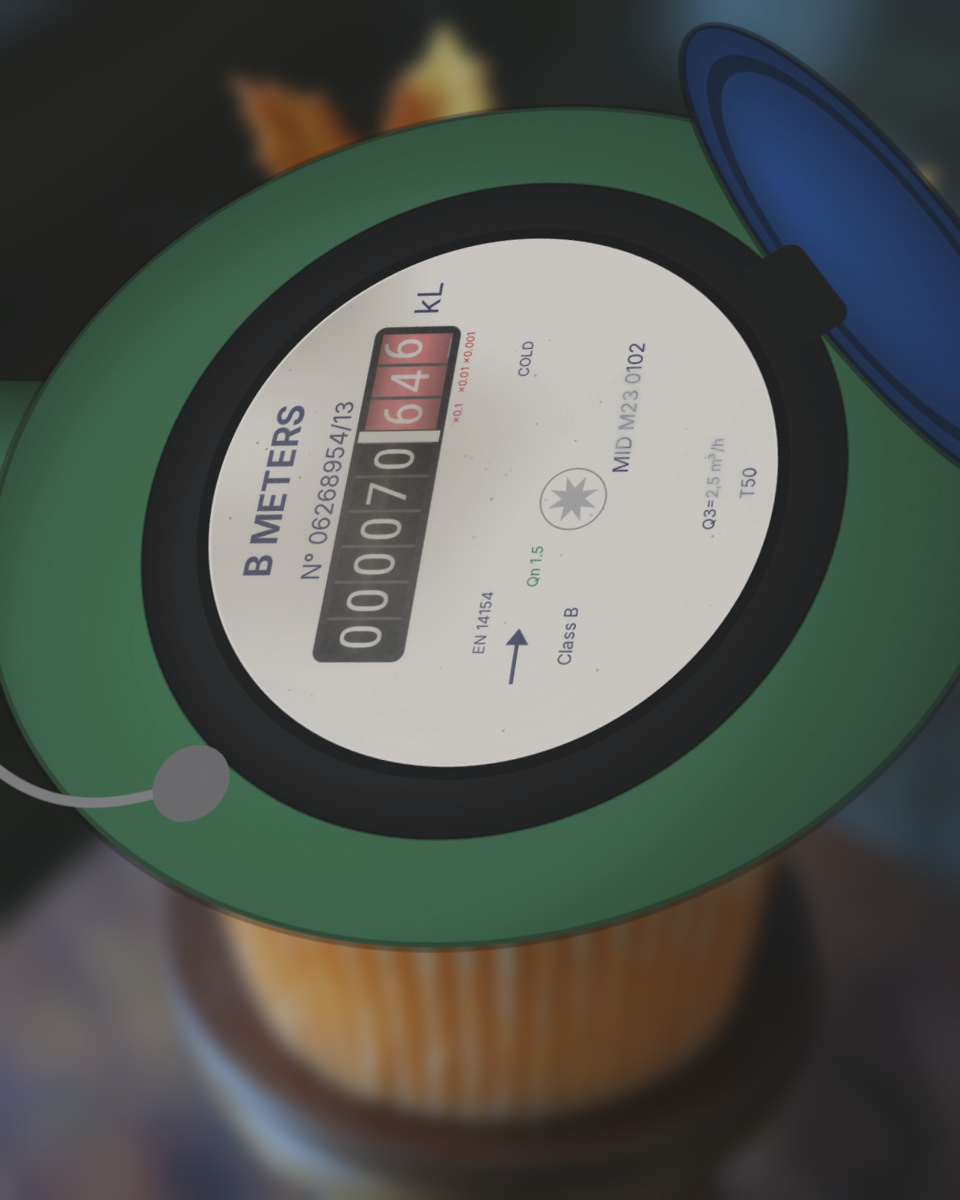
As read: **70.646** kL
